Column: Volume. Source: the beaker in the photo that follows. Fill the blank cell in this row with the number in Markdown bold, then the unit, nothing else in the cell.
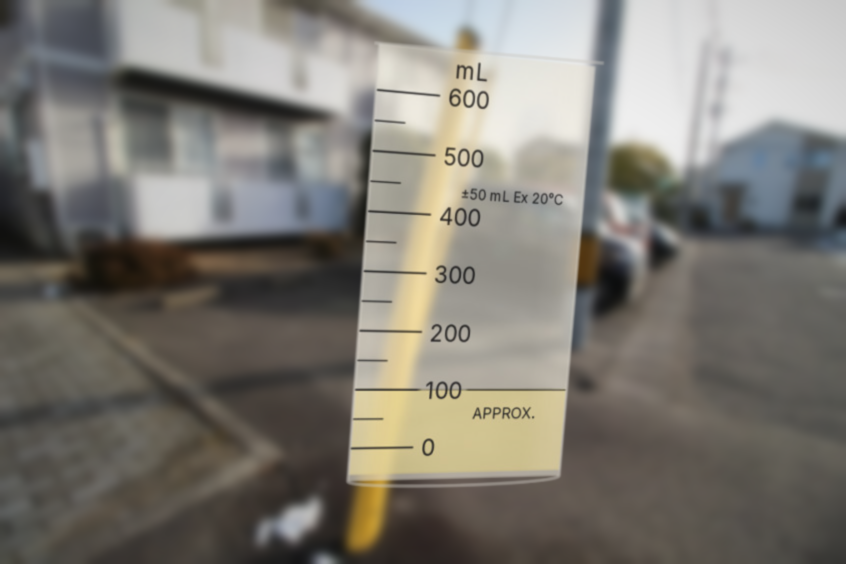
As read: **100** mL
